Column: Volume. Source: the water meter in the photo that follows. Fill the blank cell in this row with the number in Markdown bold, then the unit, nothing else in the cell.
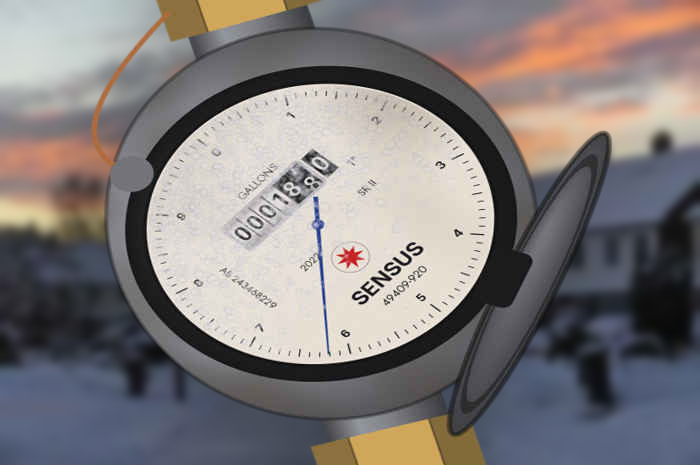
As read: **1876.2** gal
